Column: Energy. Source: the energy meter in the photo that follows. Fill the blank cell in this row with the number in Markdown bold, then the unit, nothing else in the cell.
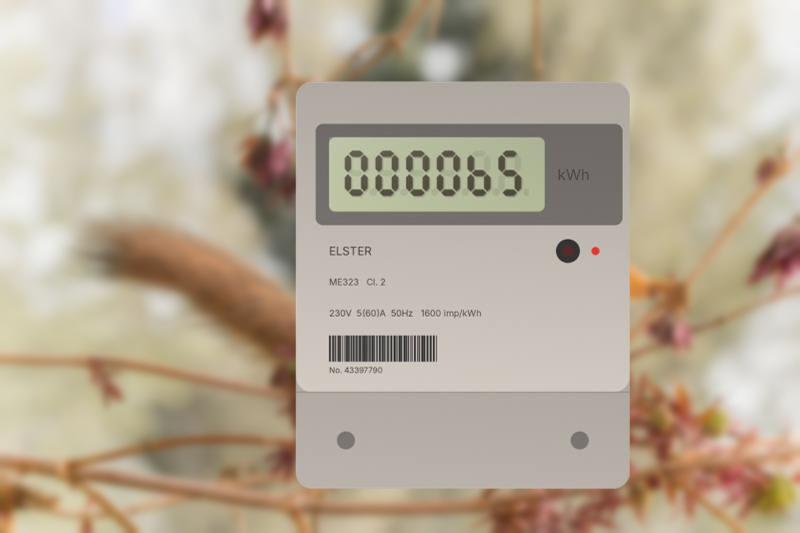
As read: **65** kWh
